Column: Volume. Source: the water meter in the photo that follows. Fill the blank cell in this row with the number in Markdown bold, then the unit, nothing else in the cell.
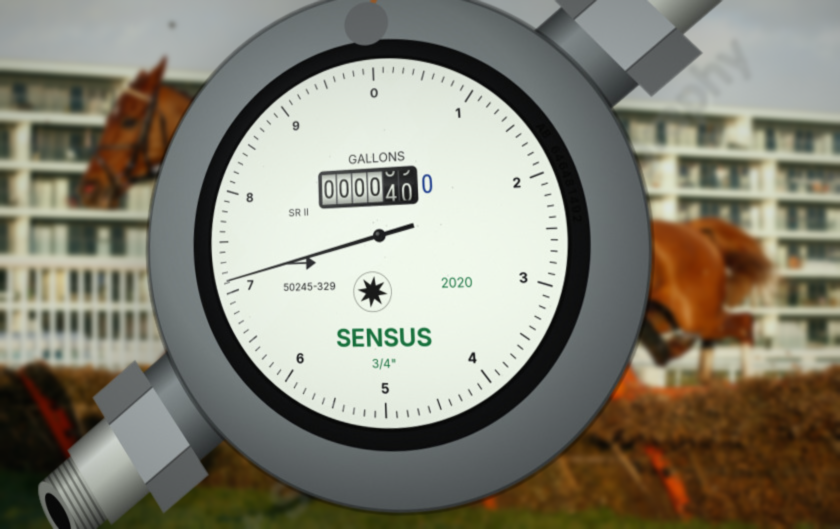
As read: **397.1** gal
